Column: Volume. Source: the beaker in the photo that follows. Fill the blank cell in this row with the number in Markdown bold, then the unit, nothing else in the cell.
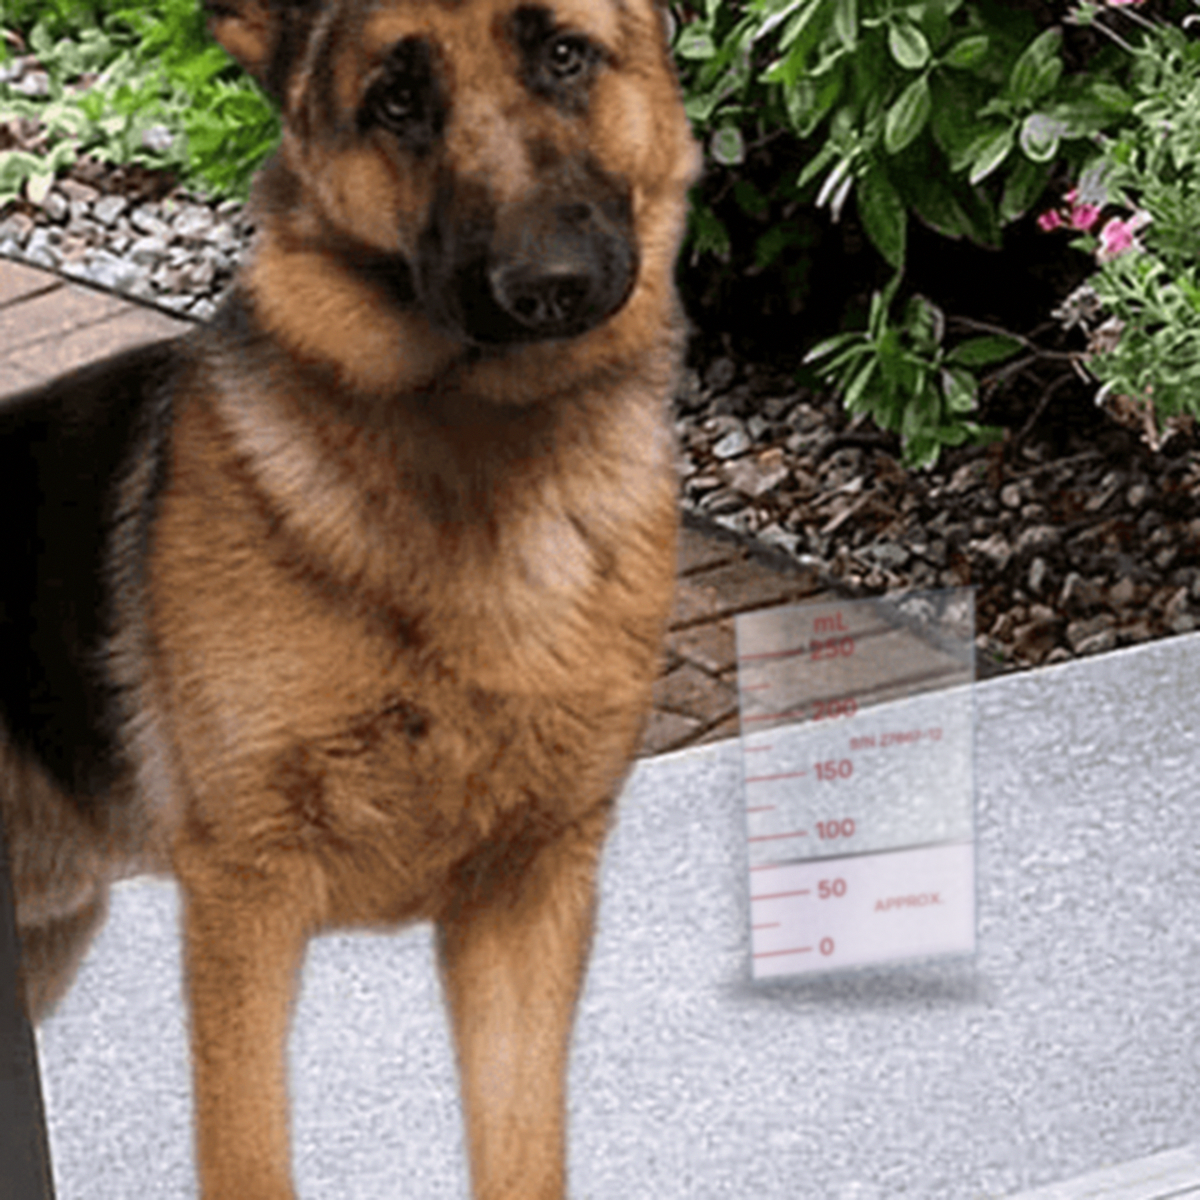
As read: **75** mL
